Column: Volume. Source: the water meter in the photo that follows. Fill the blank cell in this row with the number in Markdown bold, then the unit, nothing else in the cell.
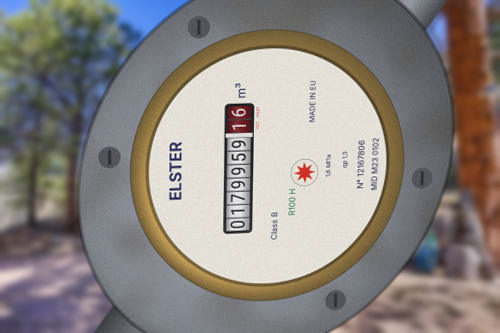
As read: **179959.16** m³
